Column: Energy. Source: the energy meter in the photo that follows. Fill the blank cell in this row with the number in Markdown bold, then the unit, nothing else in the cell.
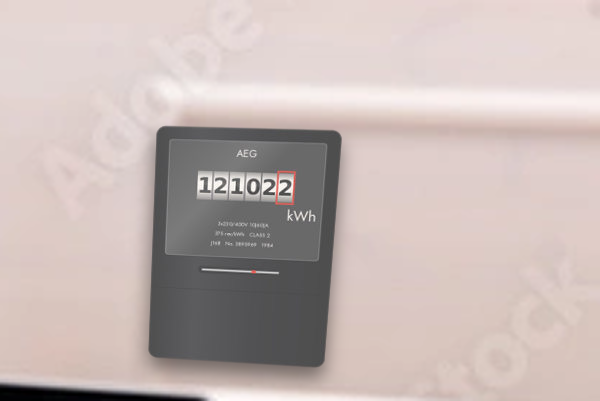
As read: **12102.2** kWh
